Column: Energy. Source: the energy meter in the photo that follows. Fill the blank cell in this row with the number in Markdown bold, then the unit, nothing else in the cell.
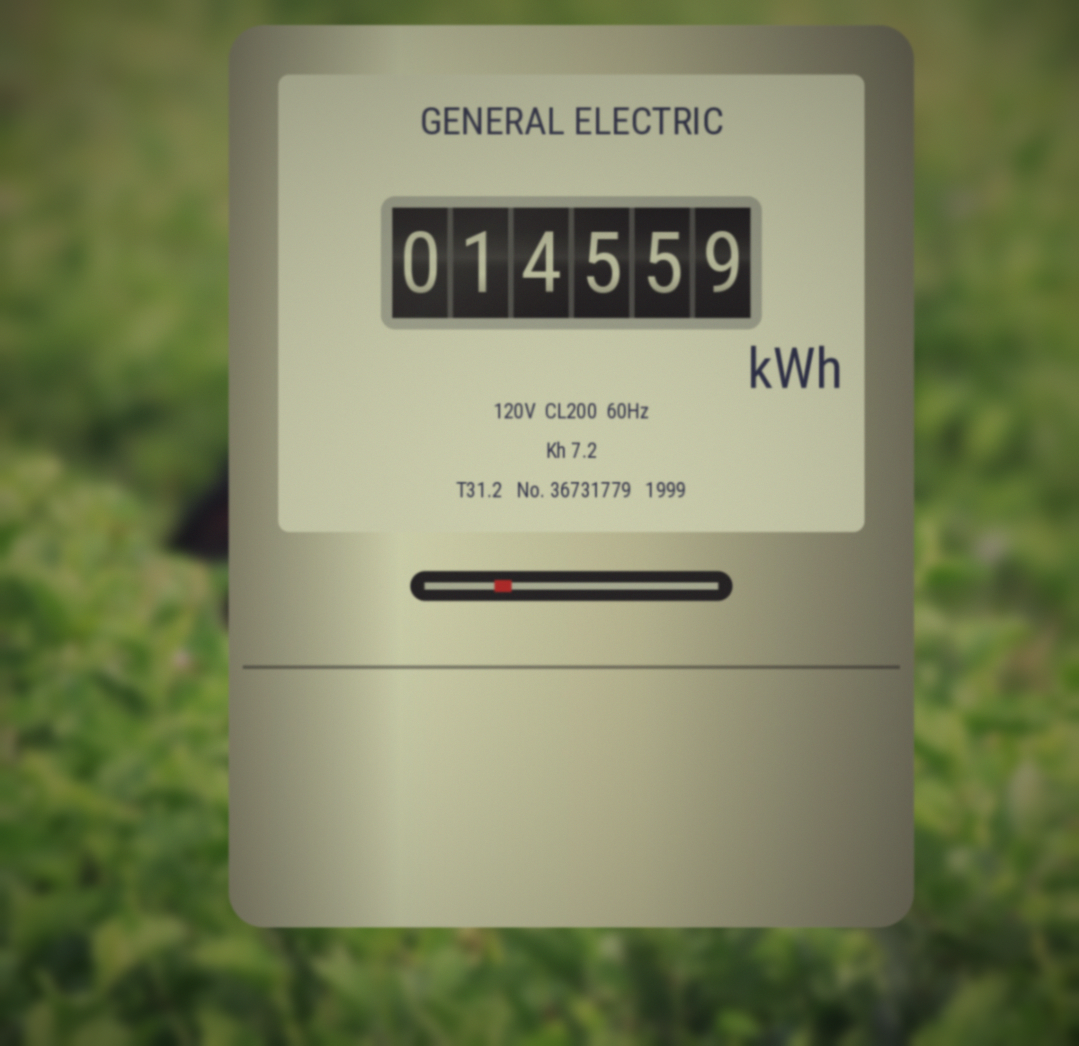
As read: **14559** kWh
